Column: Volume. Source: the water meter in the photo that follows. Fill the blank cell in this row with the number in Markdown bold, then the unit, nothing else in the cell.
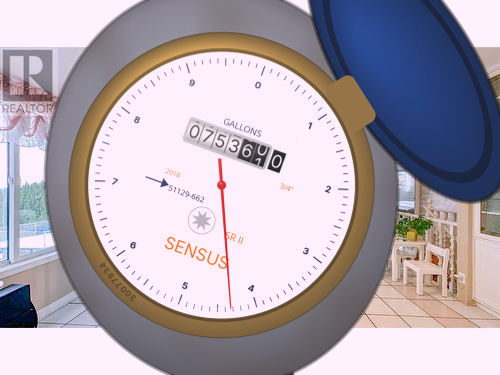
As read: **753604.3** gal
